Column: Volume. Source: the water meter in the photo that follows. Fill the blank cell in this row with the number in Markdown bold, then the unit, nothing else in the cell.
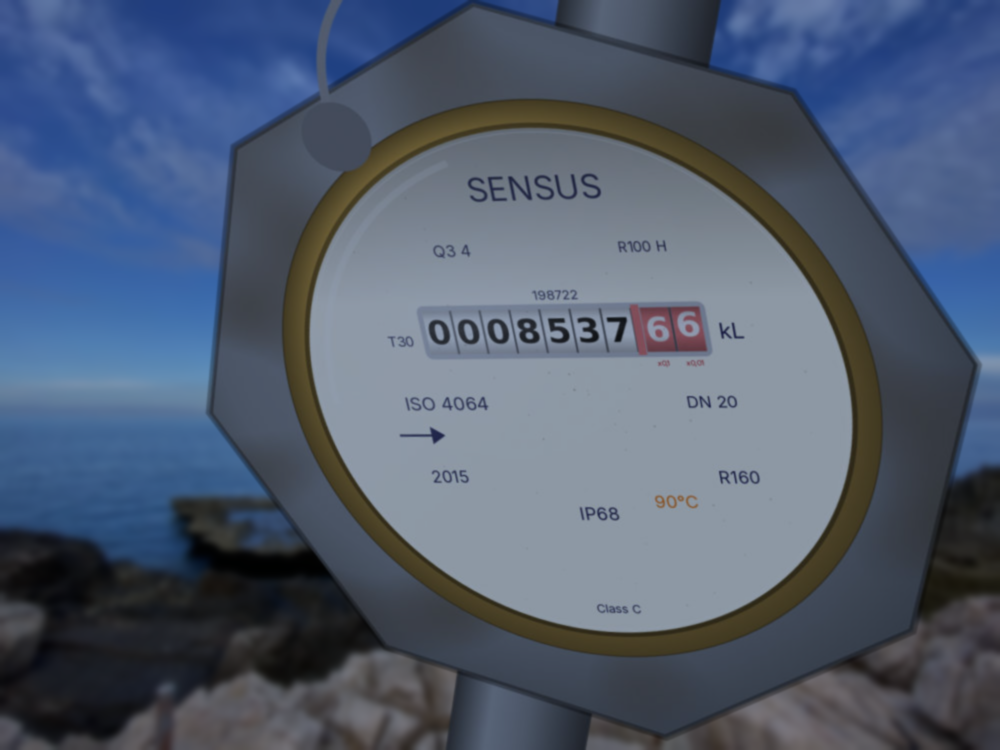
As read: **8537.66** kL
